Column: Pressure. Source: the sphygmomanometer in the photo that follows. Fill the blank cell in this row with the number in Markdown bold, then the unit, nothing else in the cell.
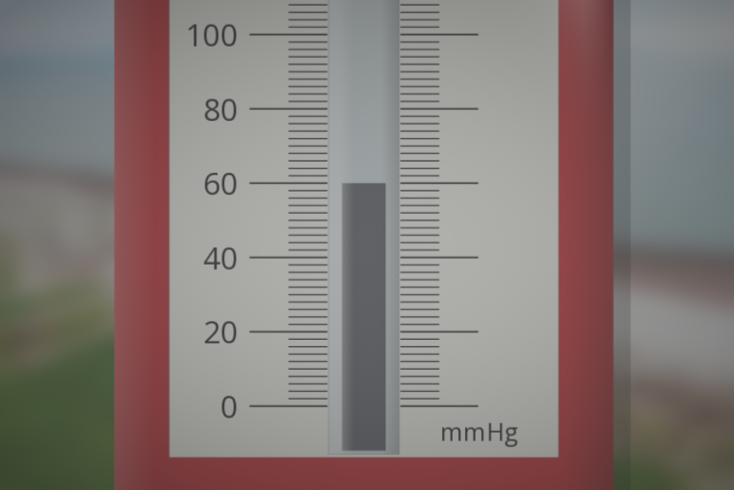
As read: **60** mmHg
